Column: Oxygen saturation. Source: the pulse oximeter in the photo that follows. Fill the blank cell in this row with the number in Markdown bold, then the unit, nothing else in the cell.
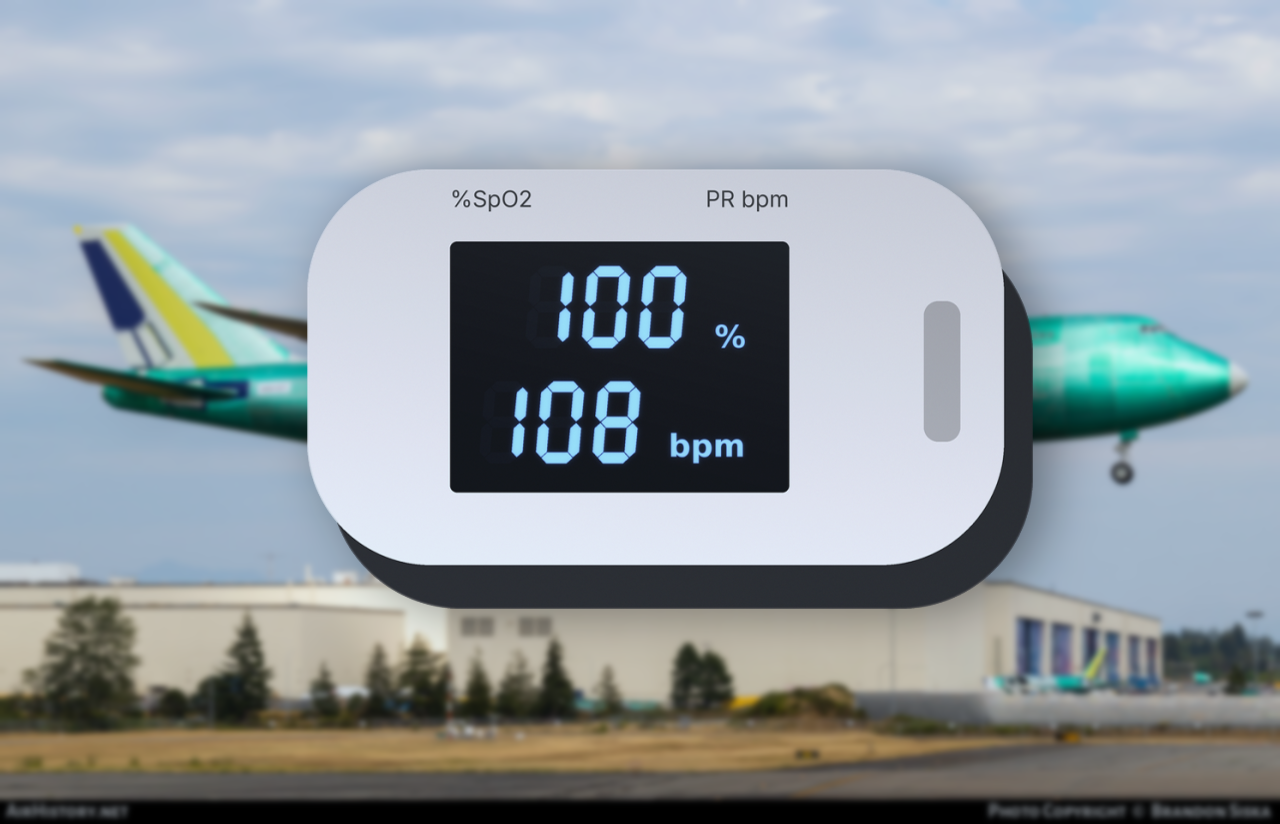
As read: **100** %
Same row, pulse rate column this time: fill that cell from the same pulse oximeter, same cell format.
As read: **108** bpm
